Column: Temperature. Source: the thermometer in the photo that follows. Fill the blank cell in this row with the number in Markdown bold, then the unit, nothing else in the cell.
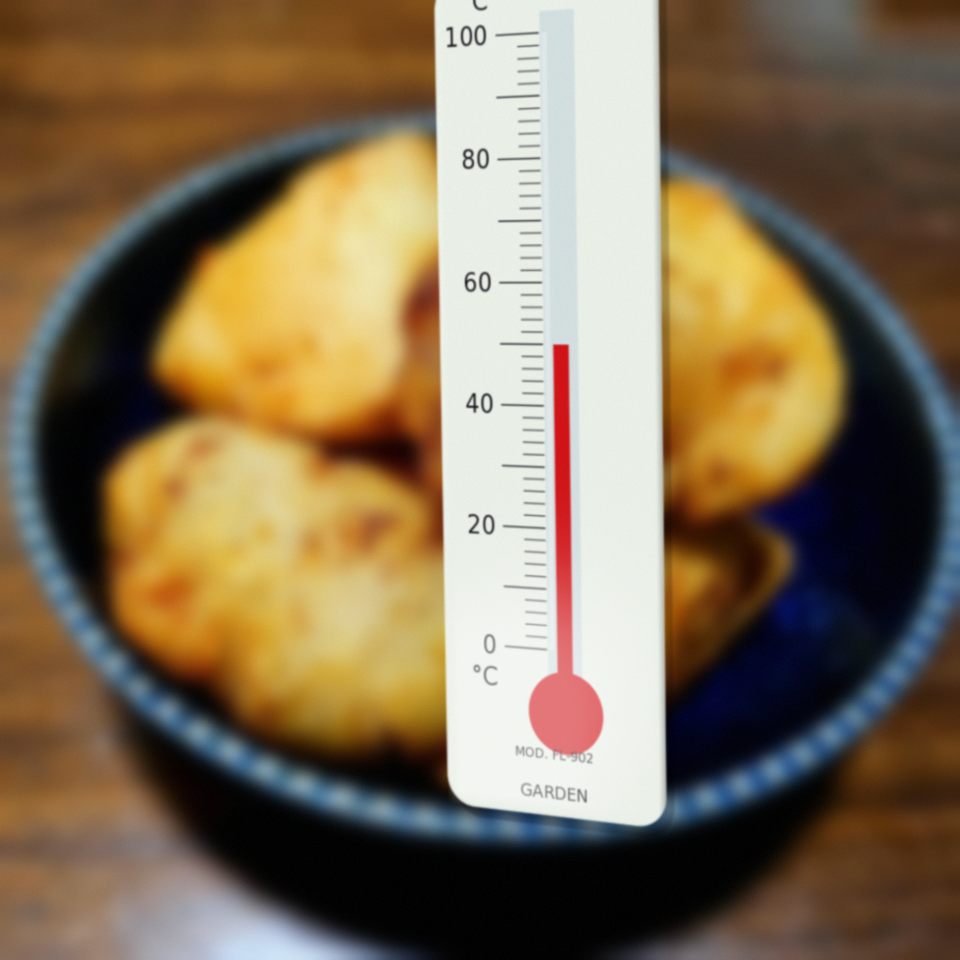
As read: **50** °C
